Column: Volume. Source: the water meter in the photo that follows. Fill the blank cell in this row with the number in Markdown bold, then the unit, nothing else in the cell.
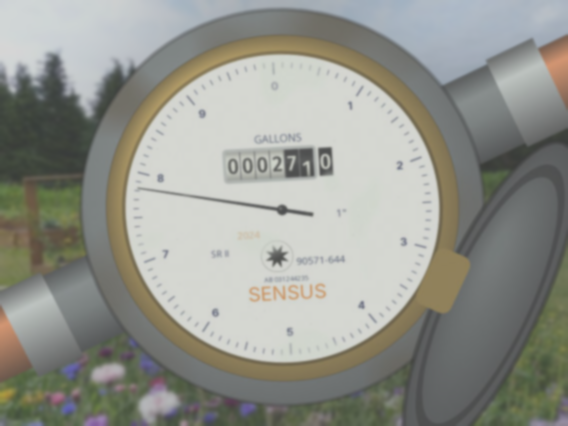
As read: **2707.8** gal
